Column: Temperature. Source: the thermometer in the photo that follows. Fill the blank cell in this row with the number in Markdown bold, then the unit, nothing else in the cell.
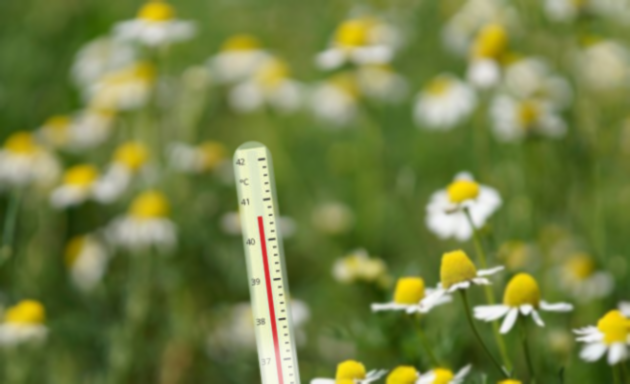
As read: **40.6** °C
